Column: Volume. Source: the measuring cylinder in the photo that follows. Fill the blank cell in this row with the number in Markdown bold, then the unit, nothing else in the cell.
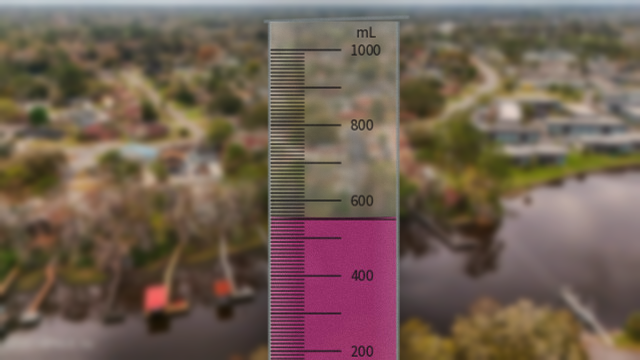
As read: **550** mL
